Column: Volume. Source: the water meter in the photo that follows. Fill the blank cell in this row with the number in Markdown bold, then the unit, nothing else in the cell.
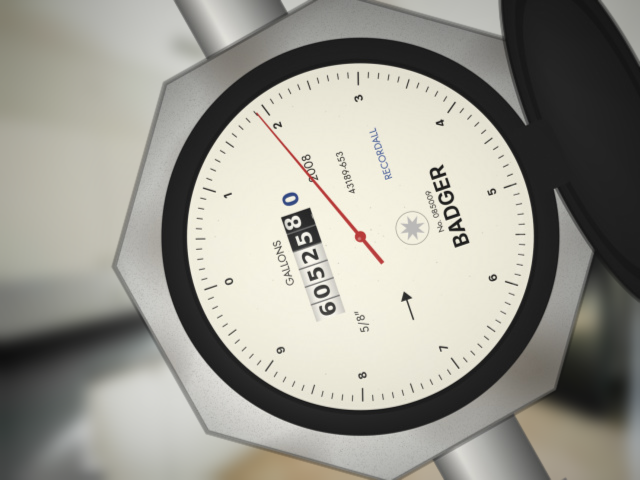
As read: **6052581.9** gal
